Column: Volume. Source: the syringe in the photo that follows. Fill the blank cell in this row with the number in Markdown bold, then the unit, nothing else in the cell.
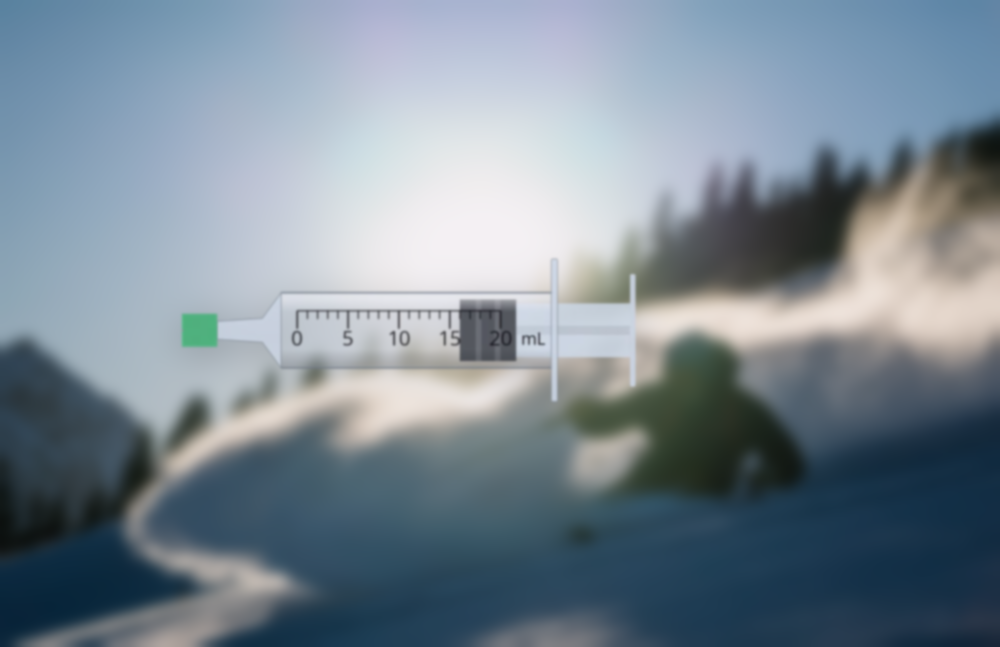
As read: **16** mL
